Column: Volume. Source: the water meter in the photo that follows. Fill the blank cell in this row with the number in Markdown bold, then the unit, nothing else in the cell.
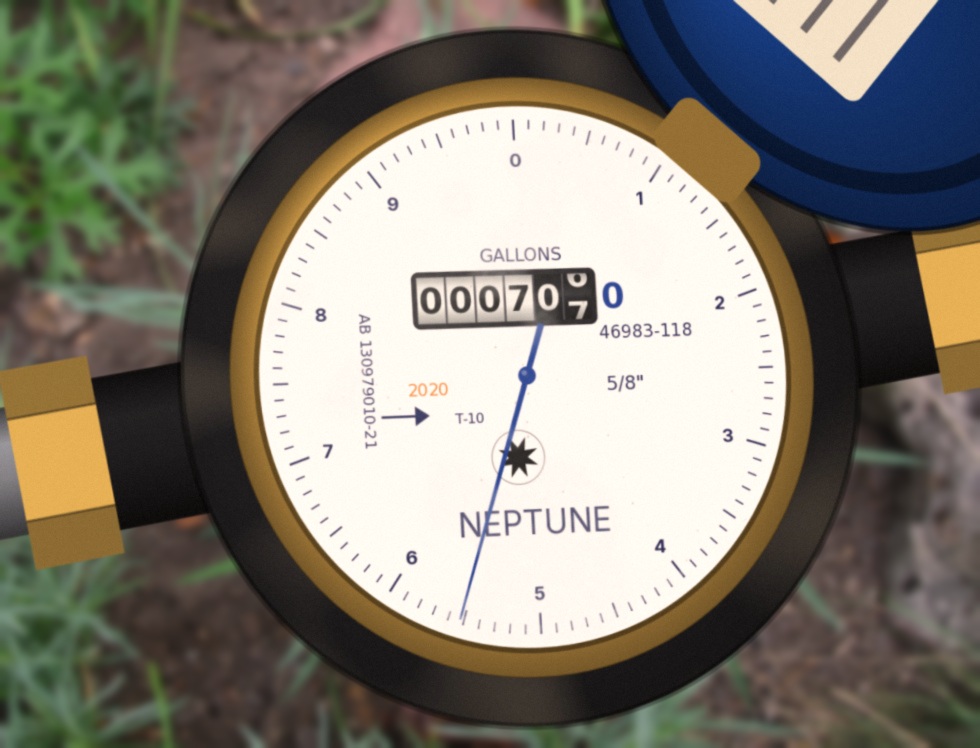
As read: **7065.5** gal
